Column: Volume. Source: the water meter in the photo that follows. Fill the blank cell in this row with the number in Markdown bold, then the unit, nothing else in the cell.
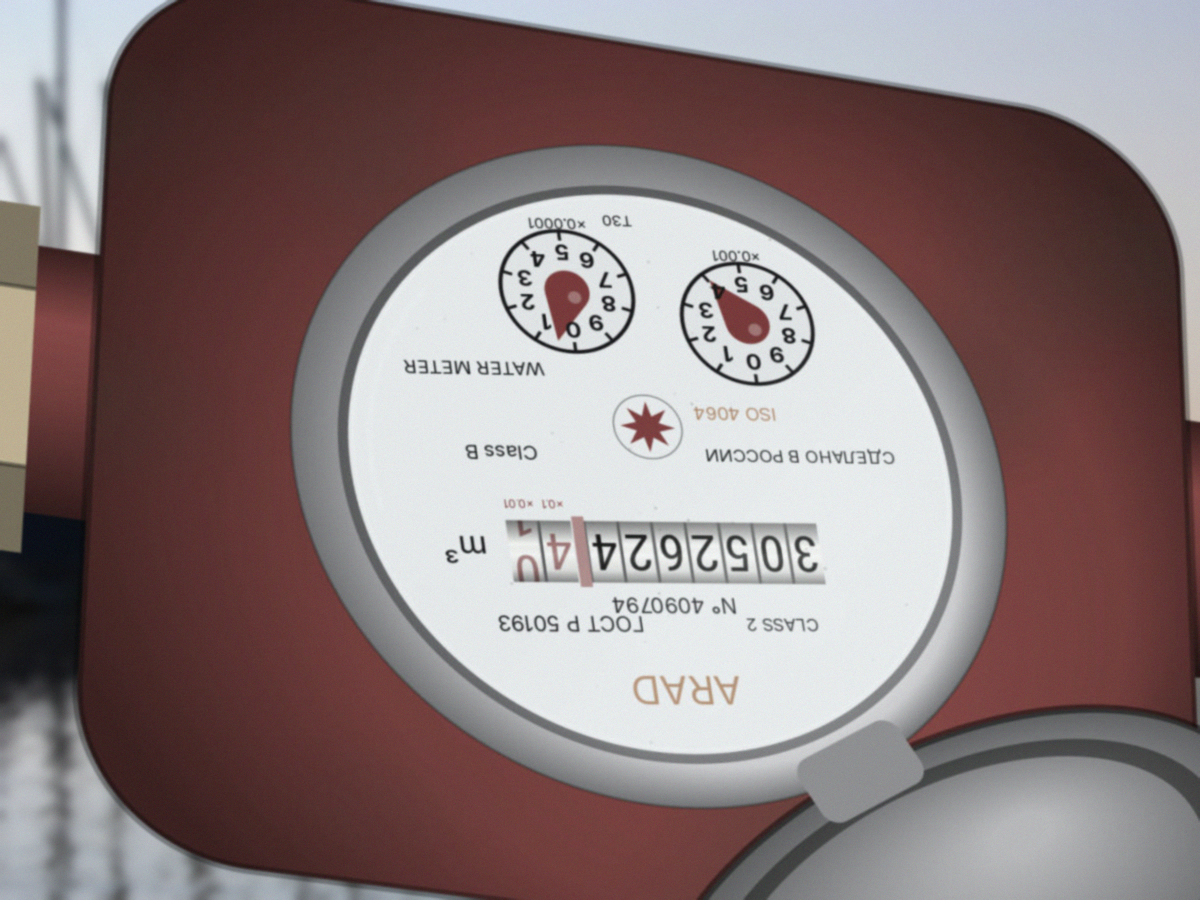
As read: **3052624.4040** m³
